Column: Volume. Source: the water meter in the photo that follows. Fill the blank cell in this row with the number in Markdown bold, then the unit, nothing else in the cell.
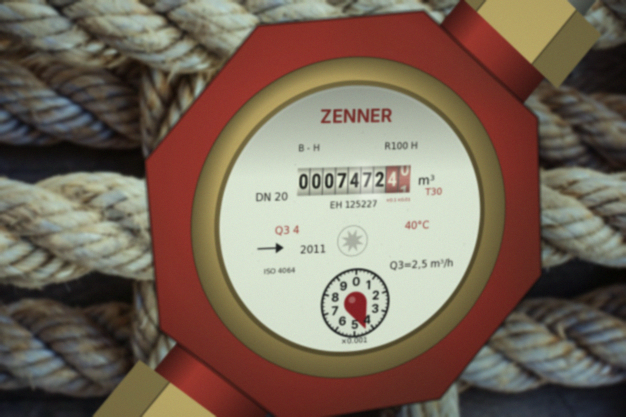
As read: **7472.404** m³
